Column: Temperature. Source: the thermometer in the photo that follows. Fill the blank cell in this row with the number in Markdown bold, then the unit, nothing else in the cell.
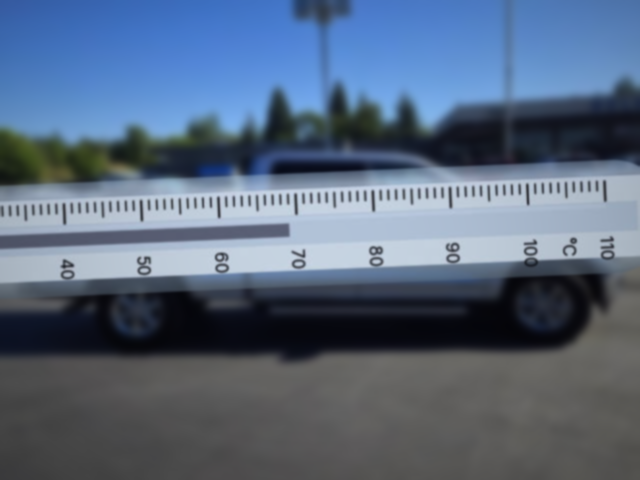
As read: **69** °C
